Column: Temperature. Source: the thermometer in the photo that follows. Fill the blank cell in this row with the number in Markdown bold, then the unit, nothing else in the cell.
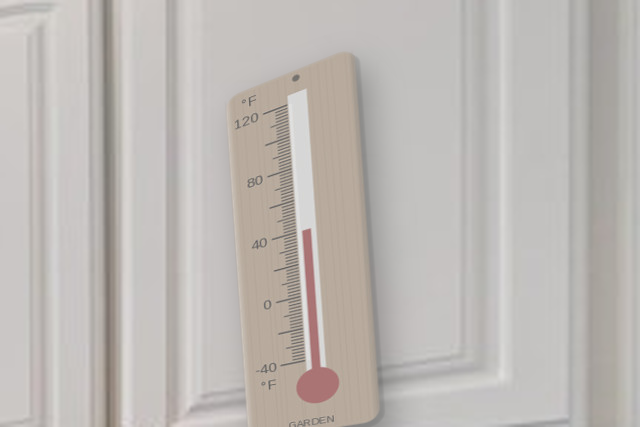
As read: **40** °F
